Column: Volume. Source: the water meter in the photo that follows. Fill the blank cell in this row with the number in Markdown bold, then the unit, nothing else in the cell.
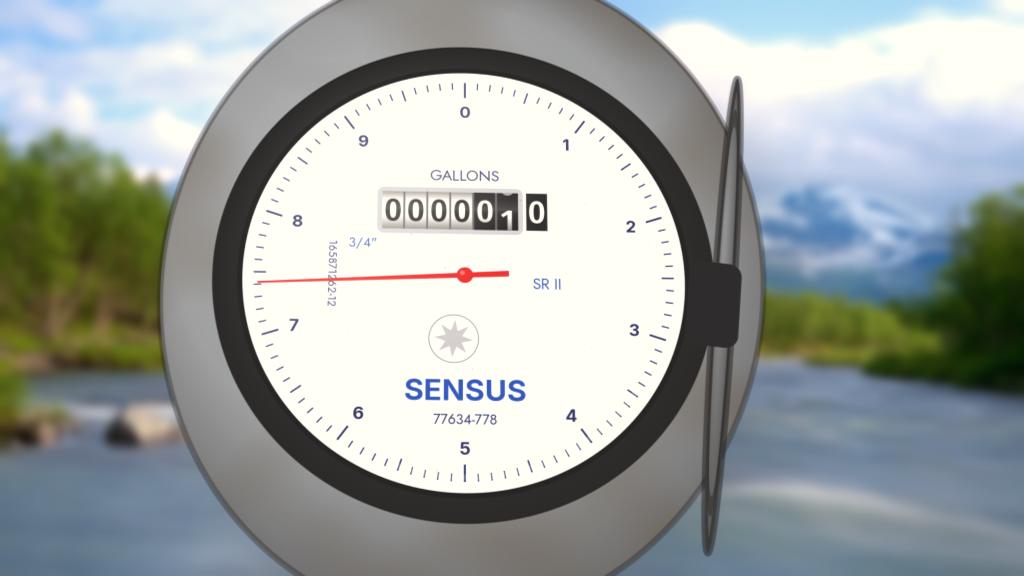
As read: **7.4** gal
